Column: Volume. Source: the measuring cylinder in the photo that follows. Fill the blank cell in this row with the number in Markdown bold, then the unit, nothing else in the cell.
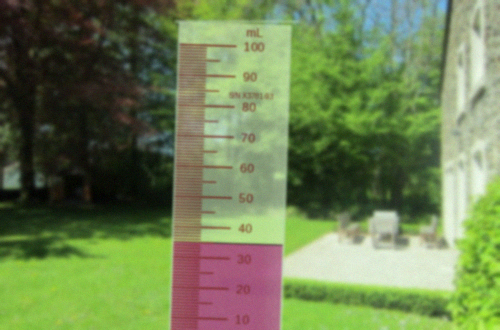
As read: **35** mL
